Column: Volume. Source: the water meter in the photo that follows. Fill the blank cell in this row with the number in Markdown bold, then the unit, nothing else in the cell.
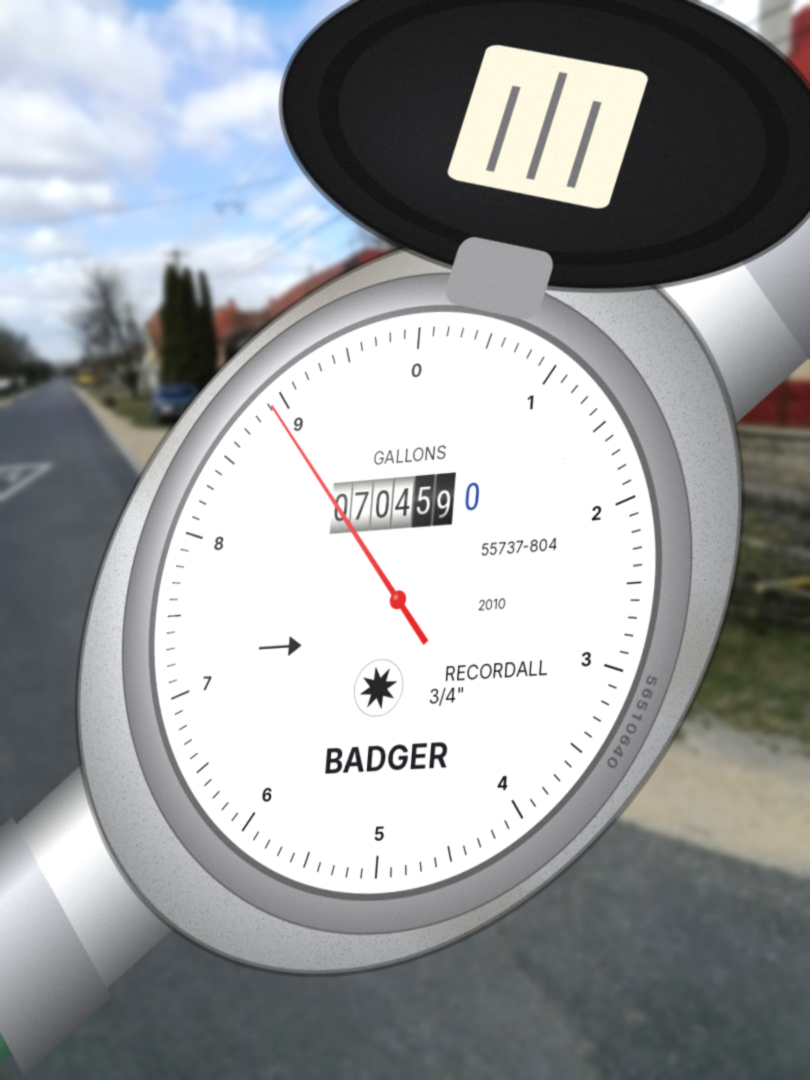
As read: **704588.9** gal
